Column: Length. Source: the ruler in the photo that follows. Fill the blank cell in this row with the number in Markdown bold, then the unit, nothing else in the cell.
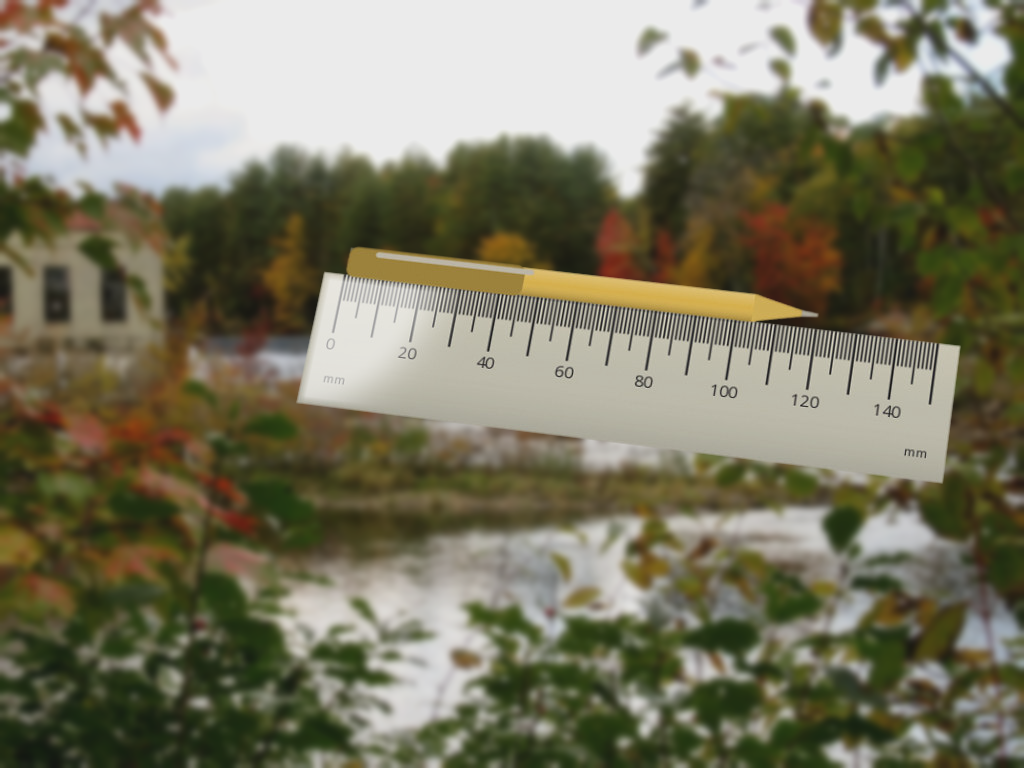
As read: **120** mm
